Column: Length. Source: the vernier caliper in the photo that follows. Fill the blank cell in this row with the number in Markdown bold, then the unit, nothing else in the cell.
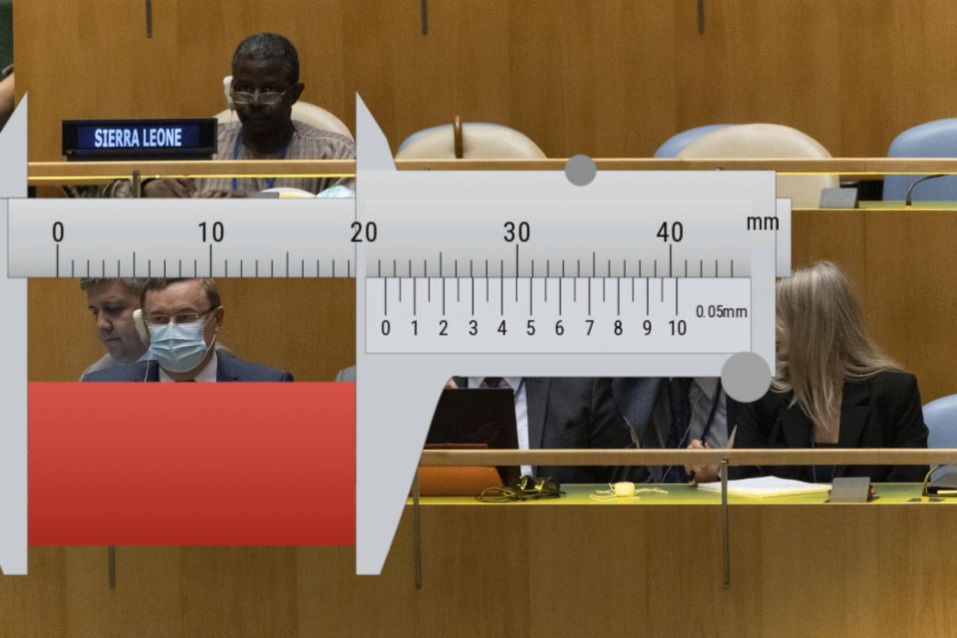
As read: **21.4** mm
